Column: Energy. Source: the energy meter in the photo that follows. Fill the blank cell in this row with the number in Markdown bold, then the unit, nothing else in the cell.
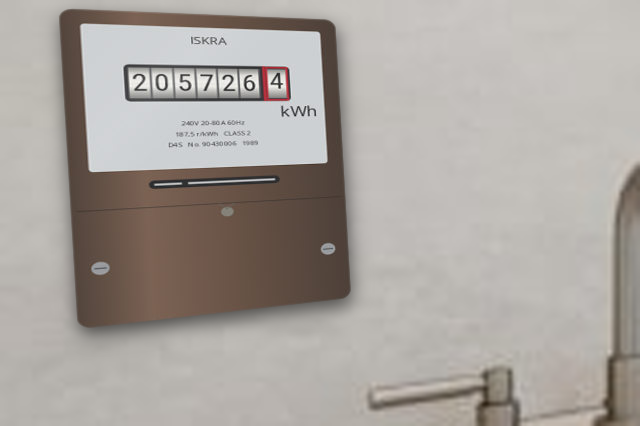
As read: **205726.4** kWh
